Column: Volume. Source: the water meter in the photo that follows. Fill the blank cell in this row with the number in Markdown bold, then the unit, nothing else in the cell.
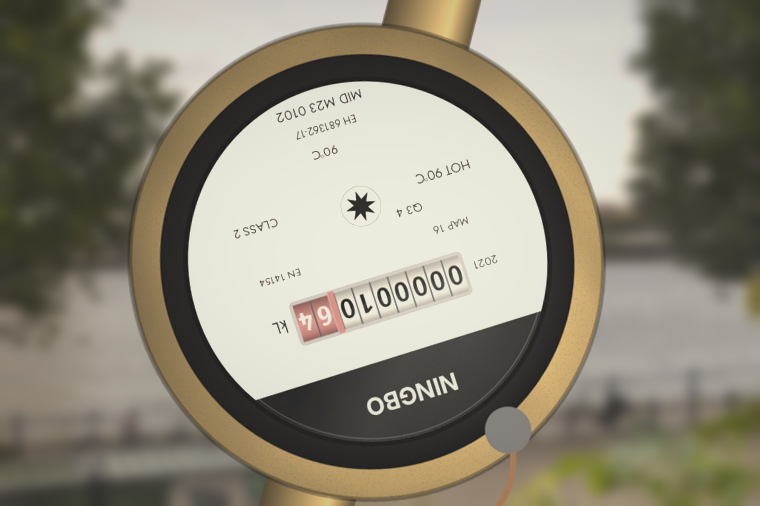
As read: **10.64** kL
